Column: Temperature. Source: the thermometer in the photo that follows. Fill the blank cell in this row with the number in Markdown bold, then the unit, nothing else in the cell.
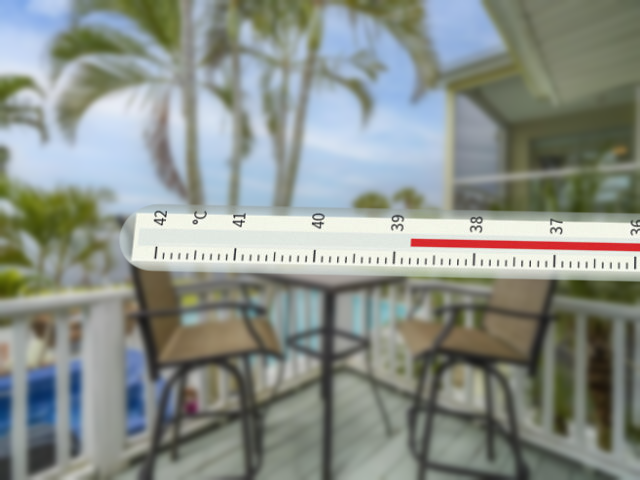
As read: **38.8** °C
